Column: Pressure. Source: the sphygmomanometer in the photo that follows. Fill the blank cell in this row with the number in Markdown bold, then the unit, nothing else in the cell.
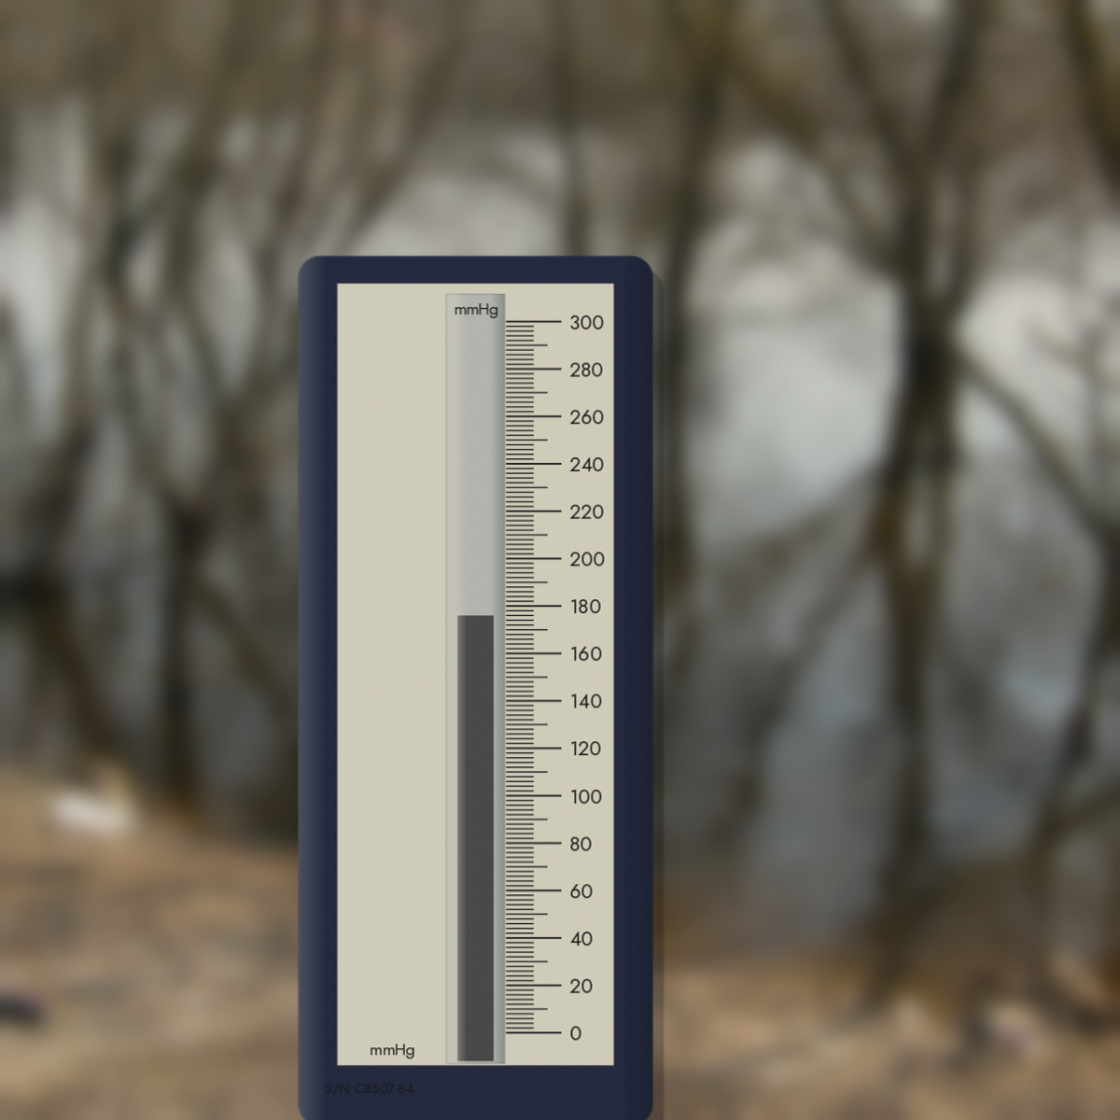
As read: **176** mmHg
